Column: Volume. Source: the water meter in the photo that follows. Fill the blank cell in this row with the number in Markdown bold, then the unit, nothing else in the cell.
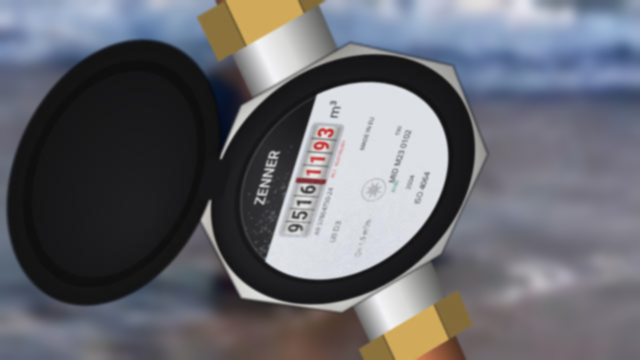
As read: **9516.1193** m³
